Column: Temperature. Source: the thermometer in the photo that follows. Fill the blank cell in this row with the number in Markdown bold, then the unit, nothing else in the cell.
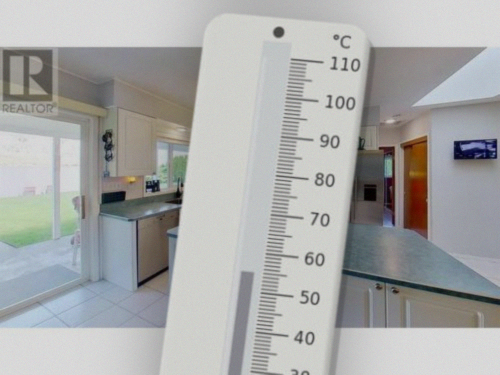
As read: **55** °C
